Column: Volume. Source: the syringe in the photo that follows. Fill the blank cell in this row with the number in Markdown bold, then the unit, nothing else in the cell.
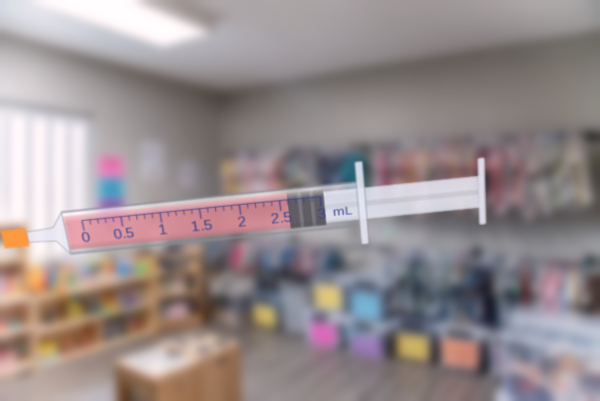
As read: **2.6** mL
